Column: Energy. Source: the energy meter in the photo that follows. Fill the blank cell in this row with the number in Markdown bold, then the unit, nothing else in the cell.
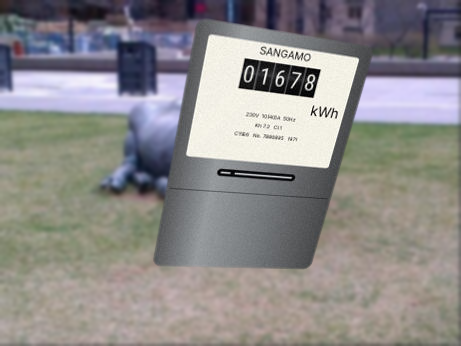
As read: **1678** kWh
